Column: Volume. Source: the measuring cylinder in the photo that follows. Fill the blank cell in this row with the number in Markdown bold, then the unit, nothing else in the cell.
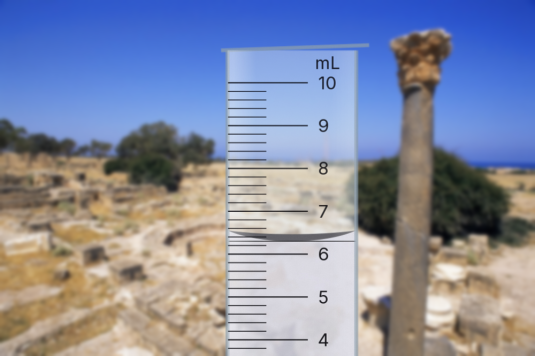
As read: **6.3** mL
